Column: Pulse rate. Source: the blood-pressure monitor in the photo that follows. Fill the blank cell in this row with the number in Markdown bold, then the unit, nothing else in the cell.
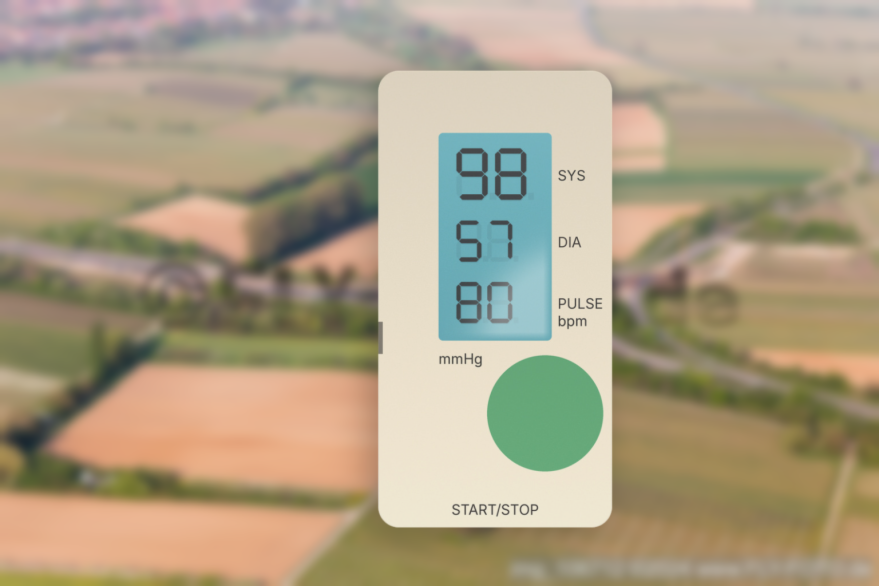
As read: **80** bpm
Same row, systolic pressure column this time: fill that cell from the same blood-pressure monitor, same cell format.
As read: **98** mmHg
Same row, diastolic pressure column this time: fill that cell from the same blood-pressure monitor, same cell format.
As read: **57** mmHg
